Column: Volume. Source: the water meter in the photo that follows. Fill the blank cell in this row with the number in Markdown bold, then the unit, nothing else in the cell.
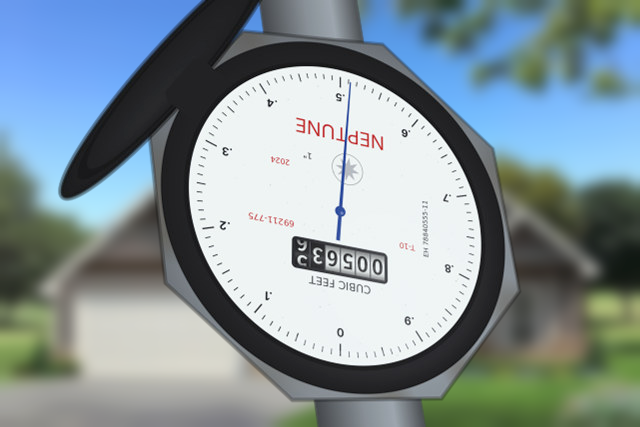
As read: **5635.51** ft³
